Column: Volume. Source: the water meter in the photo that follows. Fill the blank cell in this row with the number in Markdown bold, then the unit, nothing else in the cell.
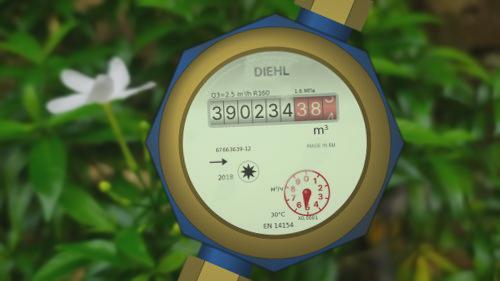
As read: **390234.3835** m³
